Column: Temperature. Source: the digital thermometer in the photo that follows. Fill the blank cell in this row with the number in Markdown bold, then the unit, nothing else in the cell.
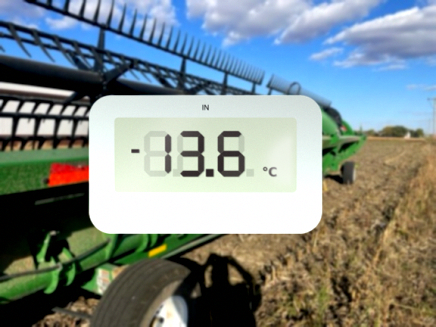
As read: **-13.6** °C
